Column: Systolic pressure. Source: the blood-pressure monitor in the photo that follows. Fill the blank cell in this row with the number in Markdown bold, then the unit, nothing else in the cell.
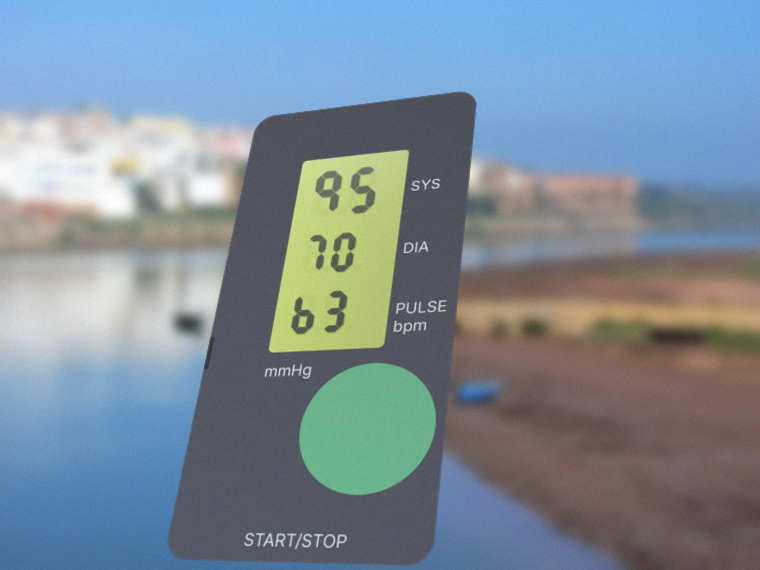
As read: **95** mmHg
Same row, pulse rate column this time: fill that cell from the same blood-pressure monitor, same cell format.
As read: **63** bpm
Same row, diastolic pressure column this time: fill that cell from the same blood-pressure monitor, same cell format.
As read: **70** mmHg
